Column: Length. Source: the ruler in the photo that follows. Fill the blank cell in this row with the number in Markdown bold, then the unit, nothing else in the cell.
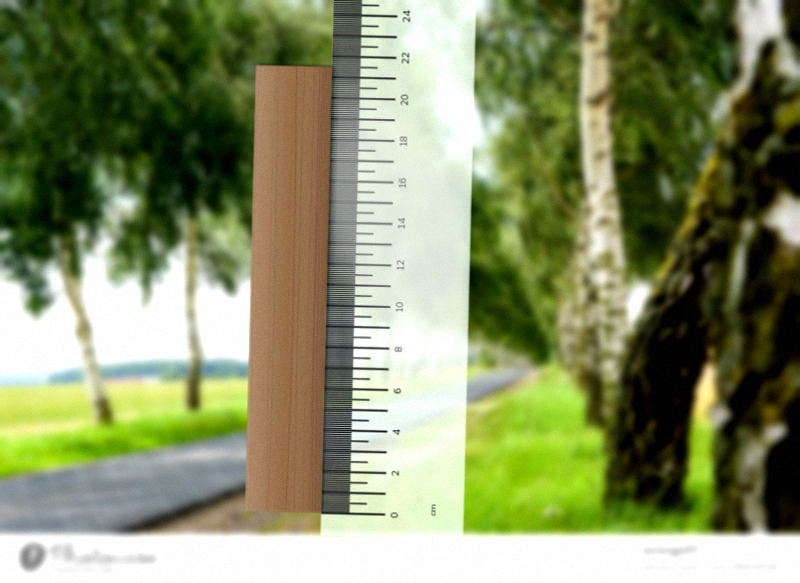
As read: **21.5** cm
